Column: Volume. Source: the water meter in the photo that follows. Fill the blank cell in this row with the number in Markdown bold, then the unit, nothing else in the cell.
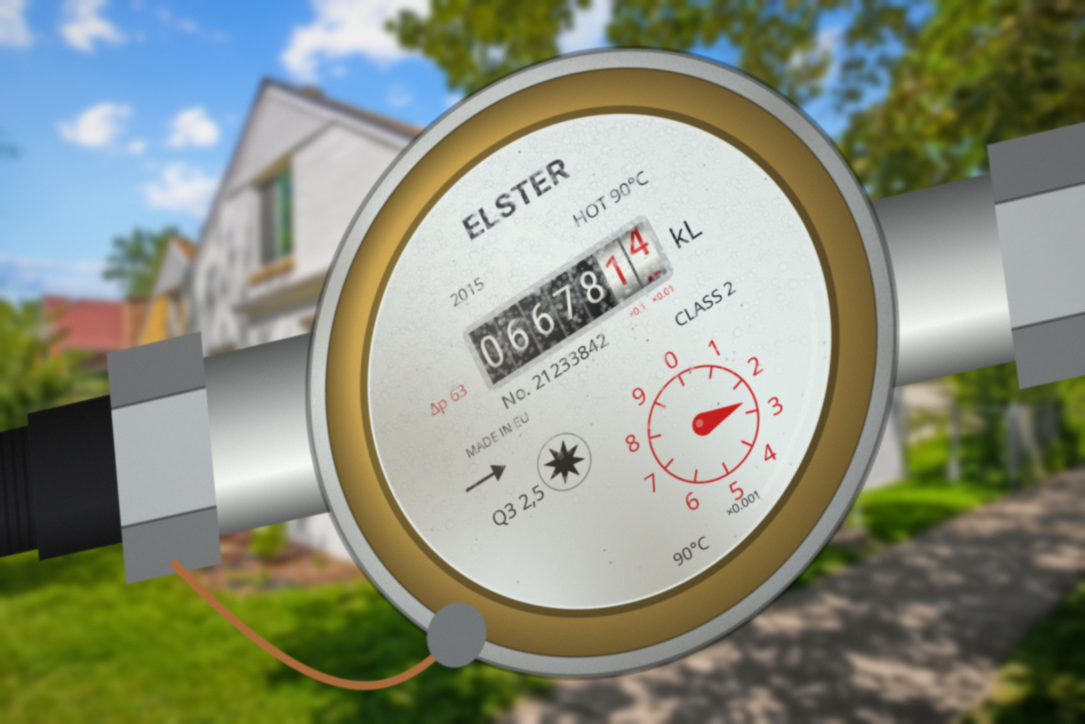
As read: **6678.142** kL
